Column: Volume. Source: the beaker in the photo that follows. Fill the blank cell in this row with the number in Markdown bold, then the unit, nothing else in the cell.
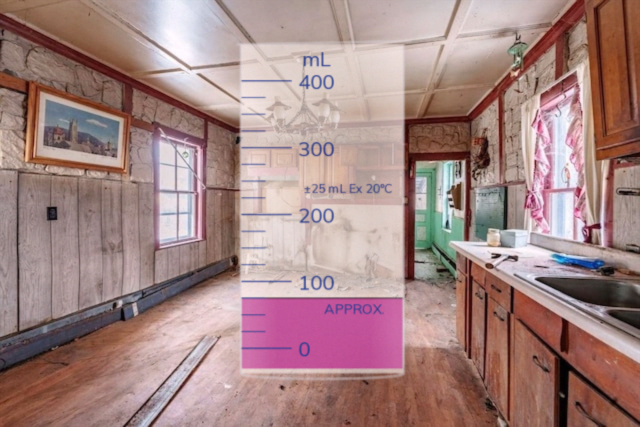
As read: **75** mL
